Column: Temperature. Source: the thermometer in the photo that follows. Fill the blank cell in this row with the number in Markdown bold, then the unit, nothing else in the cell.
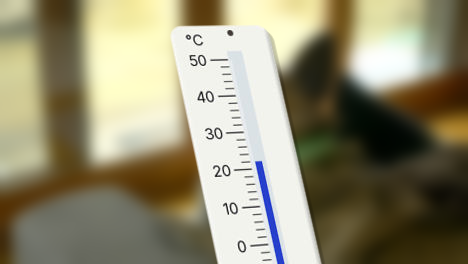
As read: **22** °C
